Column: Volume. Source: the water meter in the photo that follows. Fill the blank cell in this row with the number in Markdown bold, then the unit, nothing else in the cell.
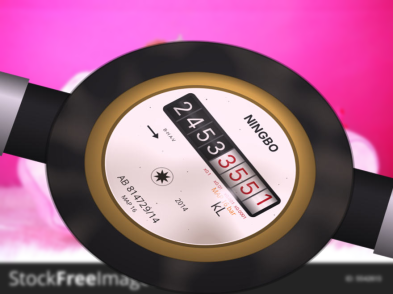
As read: **2453.3551** kL
